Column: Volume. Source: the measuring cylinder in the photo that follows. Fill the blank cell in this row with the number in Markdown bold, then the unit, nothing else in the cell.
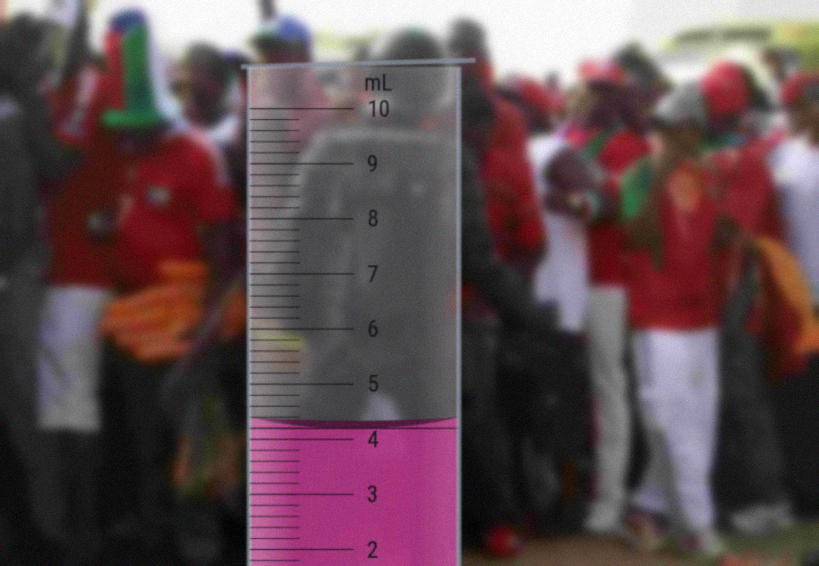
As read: **4.2** mL
